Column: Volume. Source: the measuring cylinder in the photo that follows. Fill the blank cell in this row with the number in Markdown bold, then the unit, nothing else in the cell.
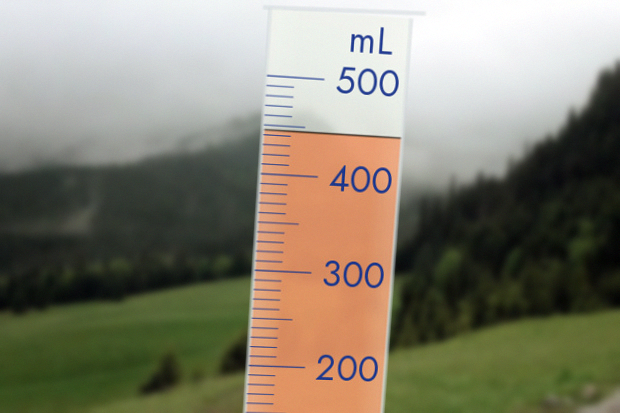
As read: **445** mL
